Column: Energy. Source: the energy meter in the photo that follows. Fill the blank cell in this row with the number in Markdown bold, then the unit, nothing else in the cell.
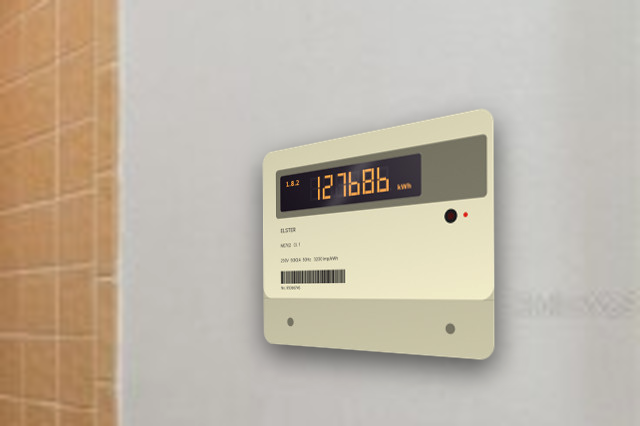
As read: **127686** kWh
